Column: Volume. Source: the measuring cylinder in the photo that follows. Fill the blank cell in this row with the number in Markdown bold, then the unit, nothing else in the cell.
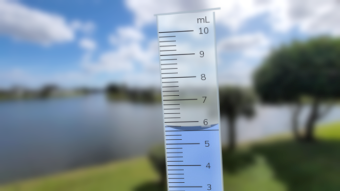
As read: **5.6** mL
